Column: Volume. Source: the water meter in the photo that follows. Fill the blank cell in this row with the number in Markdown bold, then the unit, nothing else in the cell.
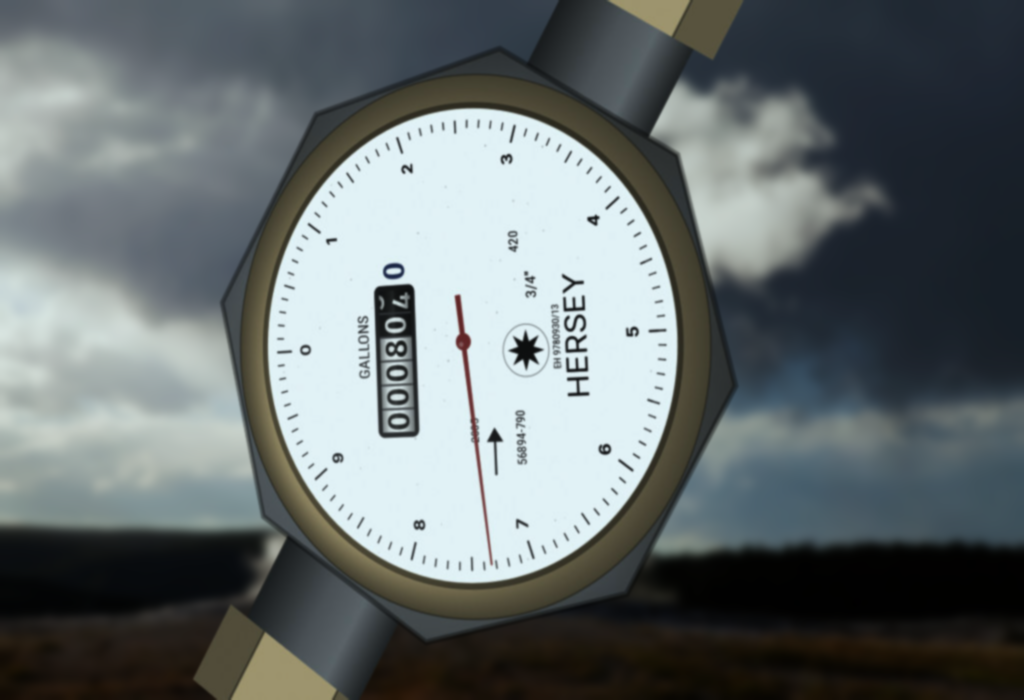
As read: **8037.3** gal
